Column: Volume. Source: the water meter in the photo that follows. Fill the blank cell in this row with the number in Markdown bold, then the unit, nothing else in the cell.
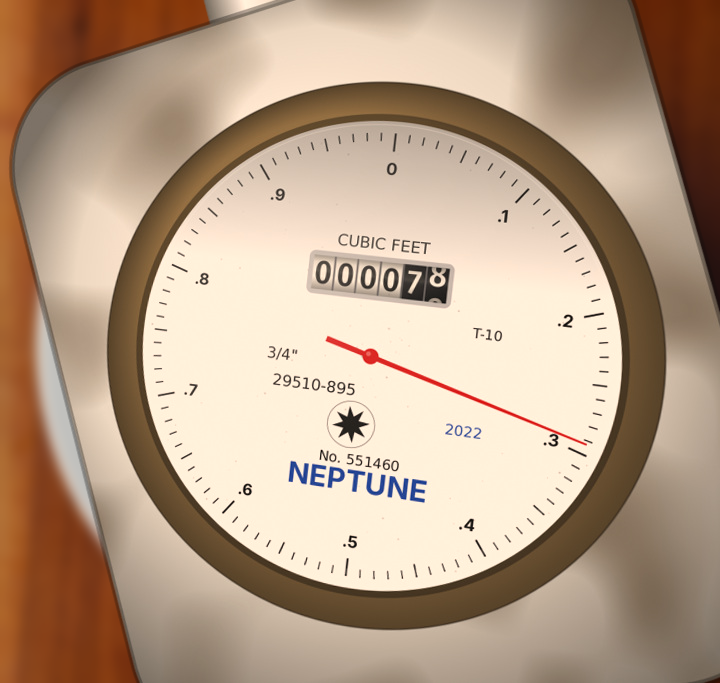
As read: **78.29** ft³
